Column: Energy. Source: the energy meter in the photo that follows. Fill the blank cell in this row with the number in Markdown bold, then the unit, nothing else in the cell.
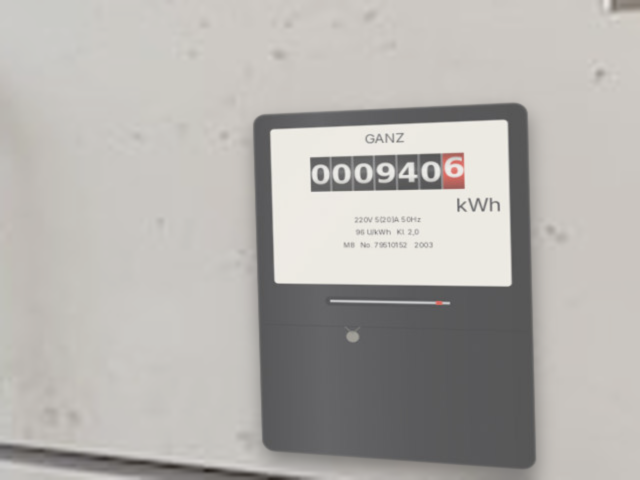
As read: **940.6** kWh
